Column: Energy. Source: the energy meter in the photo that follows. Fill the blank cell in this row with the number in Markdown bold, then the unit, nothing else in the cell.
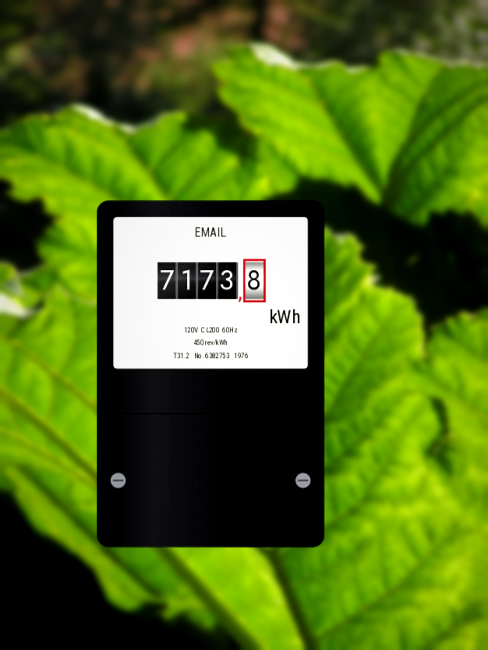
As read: **7173.8** kWh
